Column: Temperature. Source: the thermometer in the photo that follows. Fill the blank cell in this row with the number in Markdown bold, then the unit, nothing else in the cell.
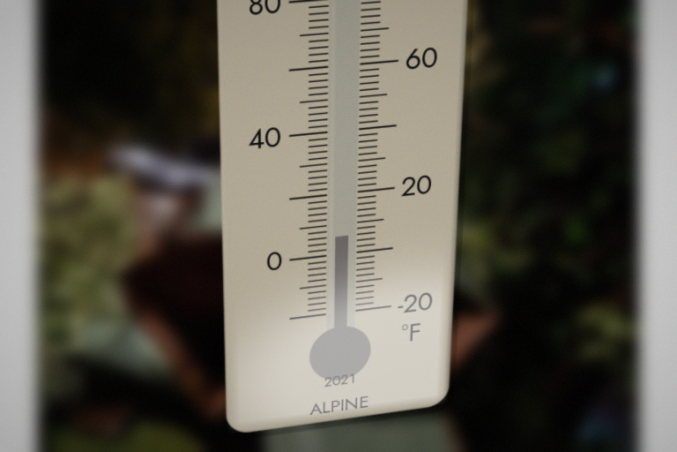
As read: **6** °F
